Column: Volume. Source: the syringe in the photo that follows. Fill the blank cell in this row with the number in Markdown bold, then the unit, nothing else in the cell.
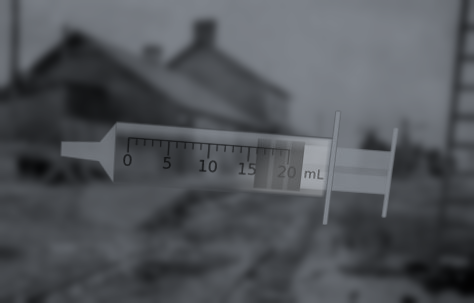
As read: **16** mL
